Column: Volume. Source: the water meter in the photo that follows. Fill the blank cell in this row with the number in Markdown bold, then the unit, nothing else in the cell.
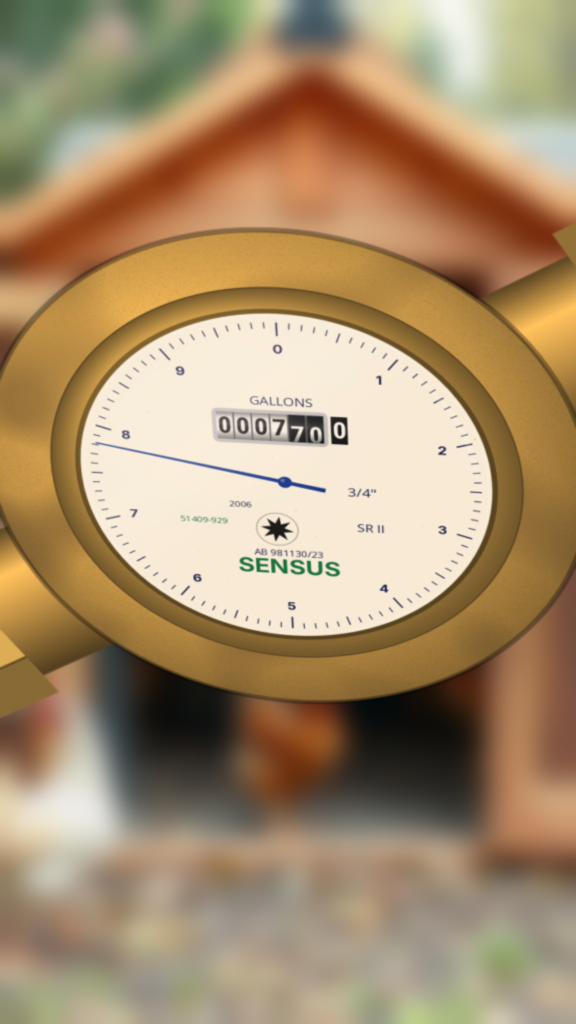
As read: **7697.8** gal
